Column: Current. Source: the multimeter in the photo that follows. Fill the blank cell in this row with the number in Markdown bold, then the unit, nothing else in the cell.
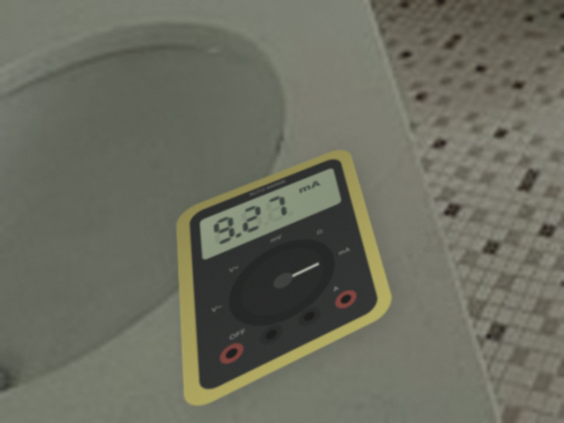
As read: **9.27** mA
